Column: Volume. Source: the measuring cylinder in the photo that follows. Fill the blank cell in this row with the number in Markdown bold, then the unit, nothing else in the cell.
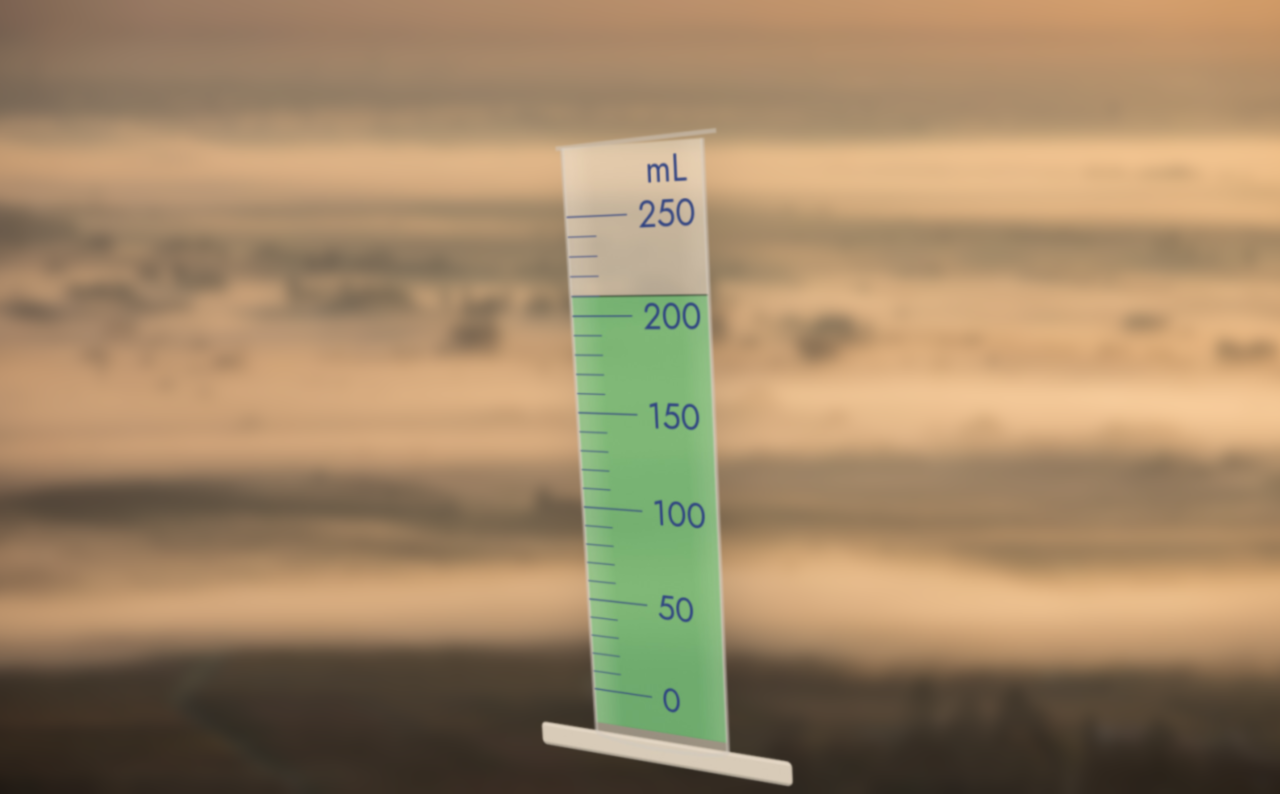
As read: **210** mL
